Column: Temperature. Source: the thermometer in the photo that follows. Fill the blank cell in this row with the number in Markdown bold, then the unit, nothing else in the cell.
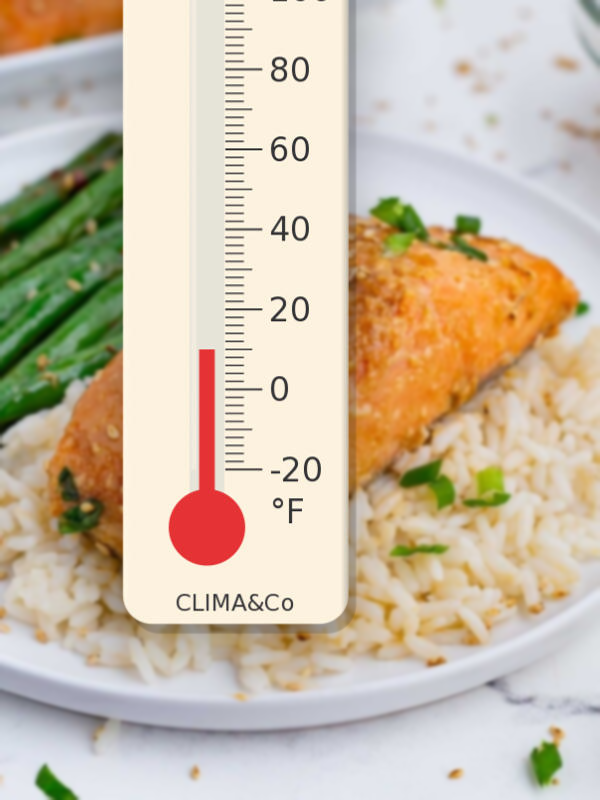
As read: **10** °F
